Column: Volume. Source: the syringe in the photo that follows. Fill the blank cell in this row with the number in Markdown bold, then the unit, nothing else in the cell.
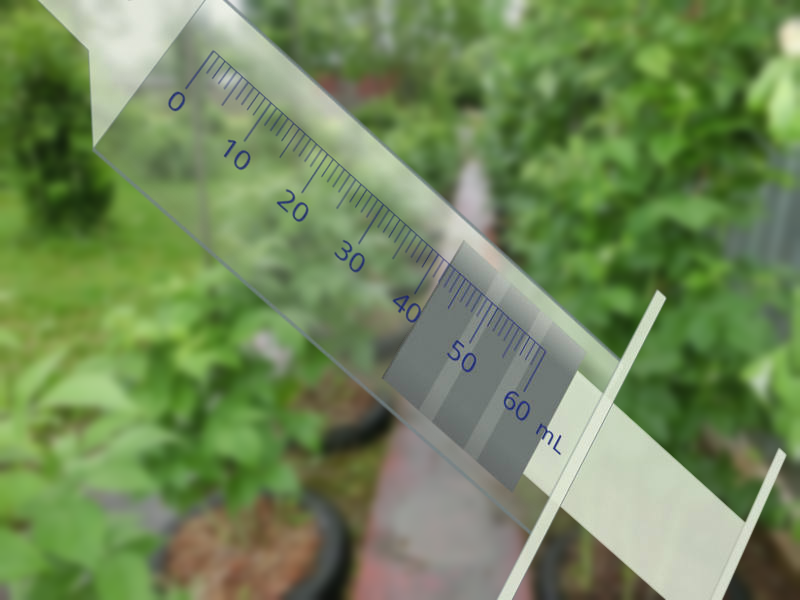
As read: **42** mL
